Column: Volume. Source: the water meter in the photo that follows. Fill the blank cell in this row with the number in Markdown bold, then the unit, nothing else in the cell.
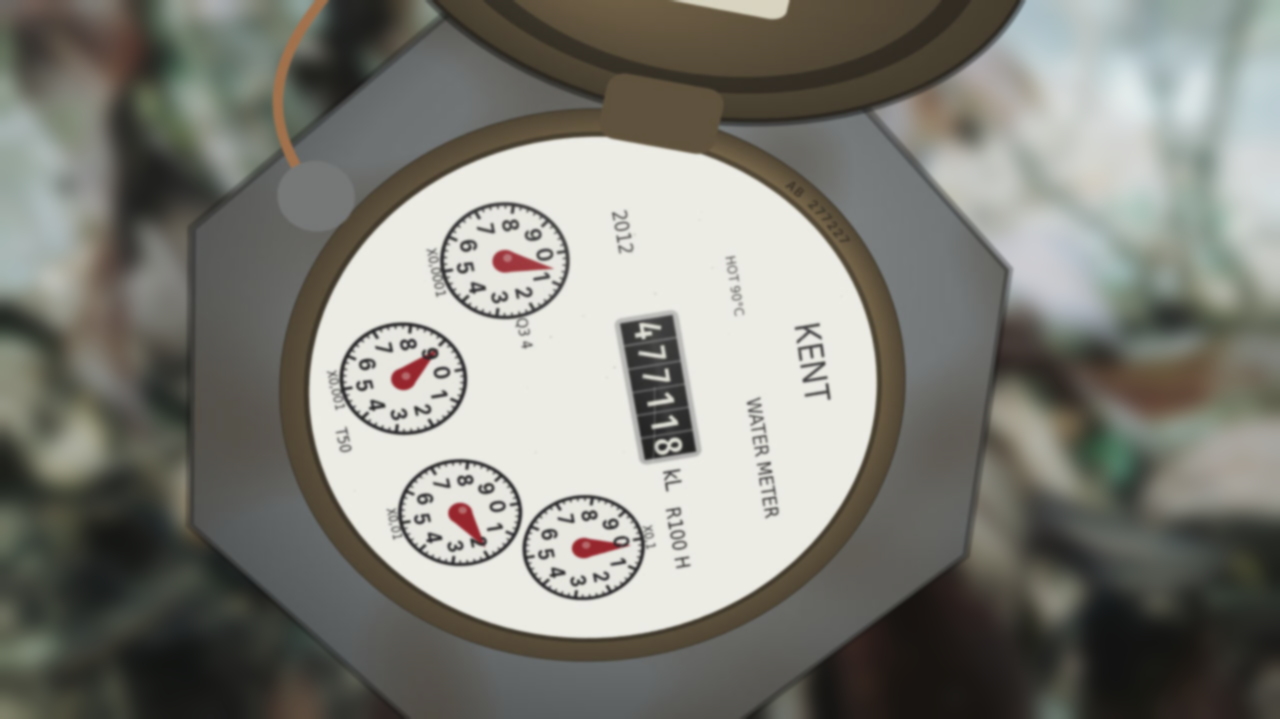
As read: **477118.0190** kL
